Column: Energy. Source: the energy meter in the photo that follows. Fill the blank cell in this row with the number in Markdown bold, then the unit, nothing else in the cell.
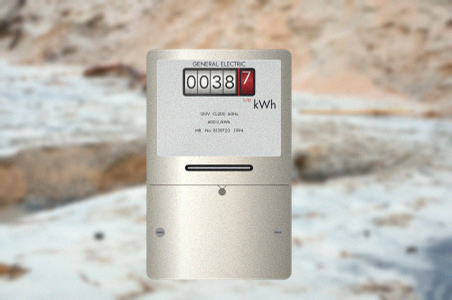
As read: **38.7** kWh
